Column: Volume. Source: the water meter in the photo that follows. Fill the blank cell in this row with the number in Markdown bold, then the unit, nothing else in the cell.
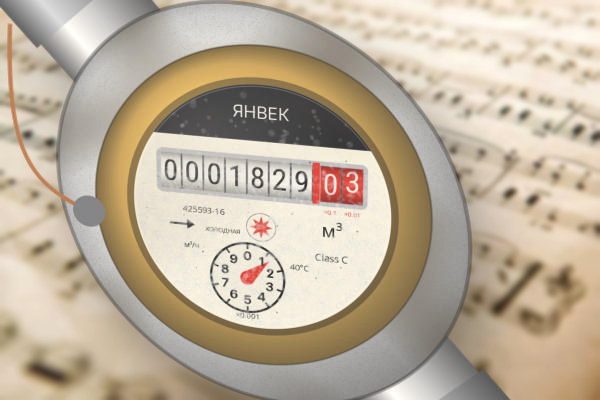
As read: **1829.031** m³
